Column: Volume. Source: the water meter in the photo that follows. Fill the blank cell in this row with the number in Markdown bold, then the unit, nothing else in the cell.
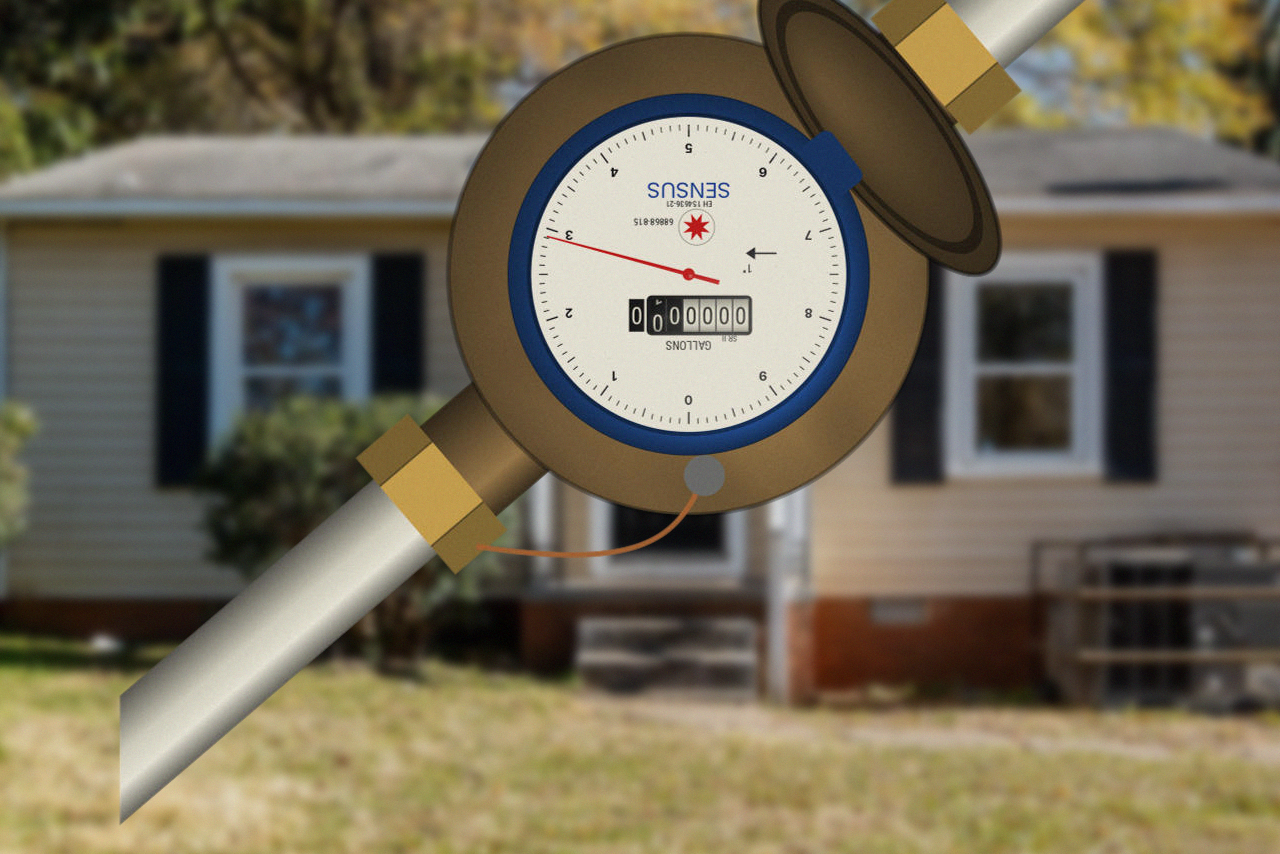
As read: **2.9** gal
